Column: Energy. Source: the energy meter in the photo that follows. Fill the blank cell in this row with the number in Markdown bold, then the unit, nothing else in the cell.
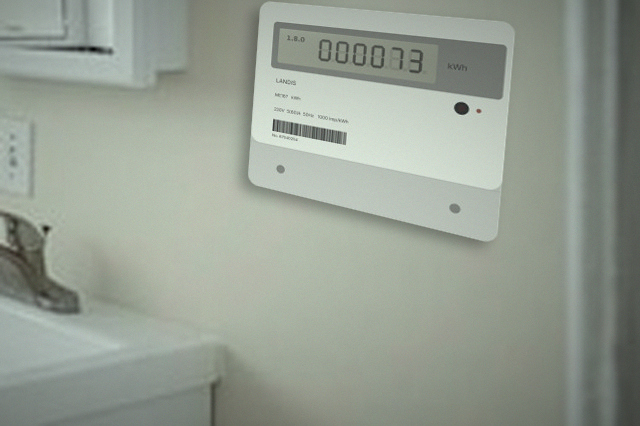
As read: **73** kWh
